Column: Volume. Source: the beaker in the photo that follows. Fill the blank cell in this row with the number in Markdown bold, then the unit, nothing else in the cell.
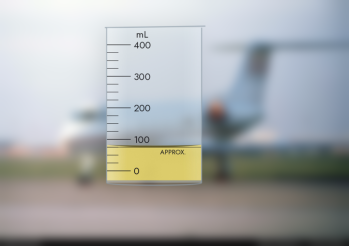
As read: **75** mL
